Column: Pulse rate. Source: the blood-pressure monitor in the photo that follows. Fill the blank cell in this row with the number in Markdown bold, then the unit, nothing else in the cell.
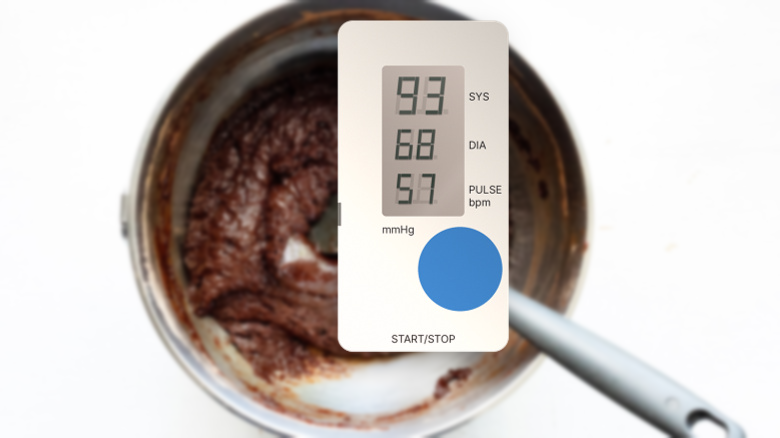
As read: **57** bpm
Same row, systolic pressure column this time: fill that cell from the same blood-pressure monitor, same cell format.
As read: **93** mmHg
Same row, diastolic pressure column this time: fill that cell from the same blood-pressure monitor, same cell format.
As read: **68** mmHg
